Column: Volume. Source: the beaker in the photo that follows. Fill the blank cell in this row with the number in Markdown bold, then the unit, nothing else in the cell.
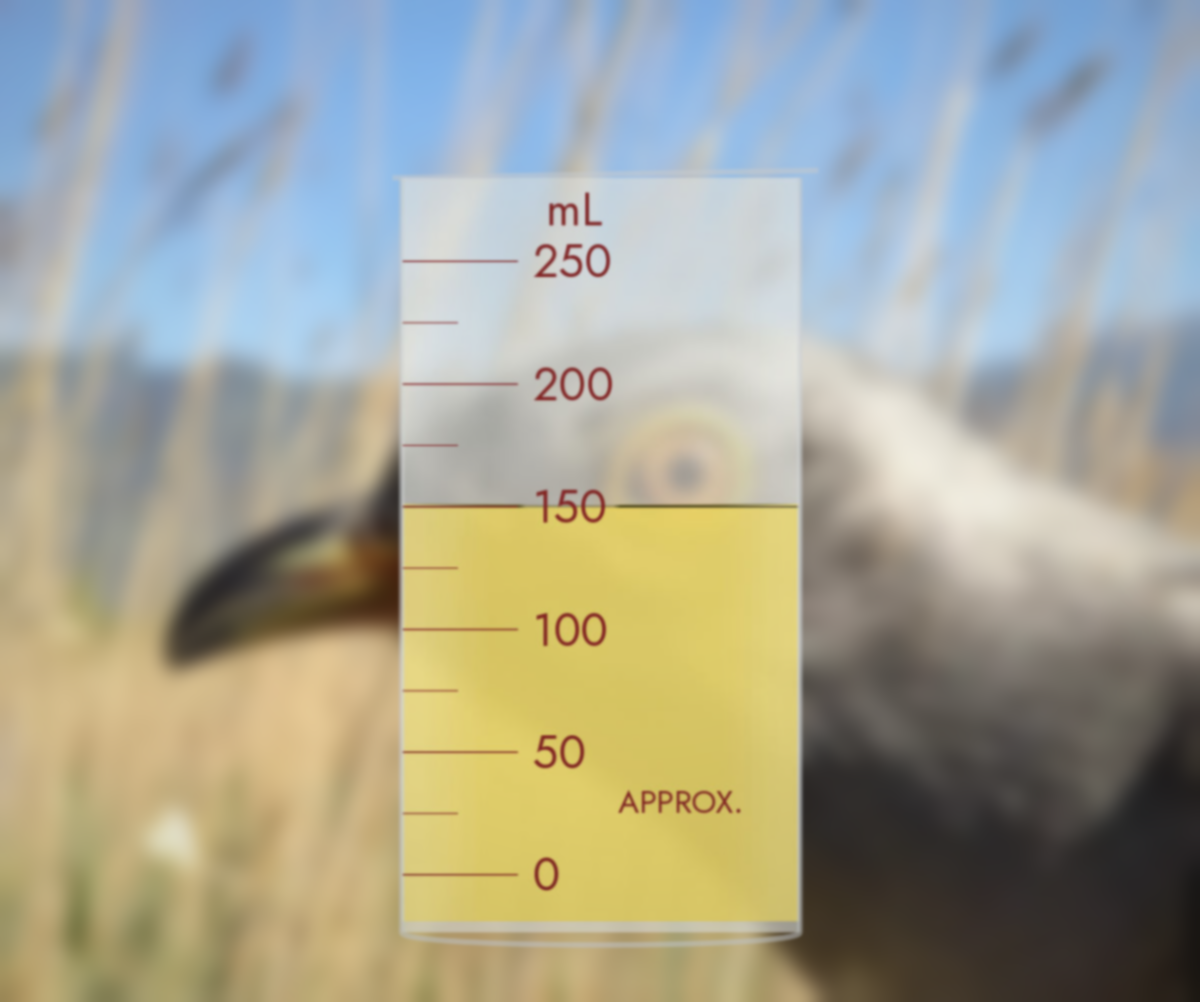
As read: **150** mL
